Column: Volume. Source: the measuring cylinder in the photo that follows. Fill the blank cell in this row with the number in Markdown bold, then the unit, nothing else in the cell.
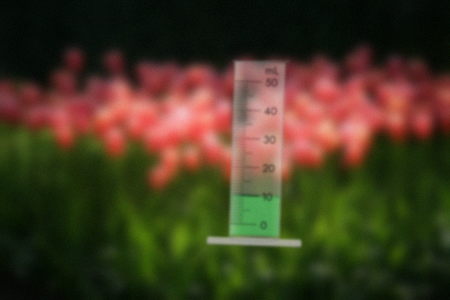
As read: **10** mL
